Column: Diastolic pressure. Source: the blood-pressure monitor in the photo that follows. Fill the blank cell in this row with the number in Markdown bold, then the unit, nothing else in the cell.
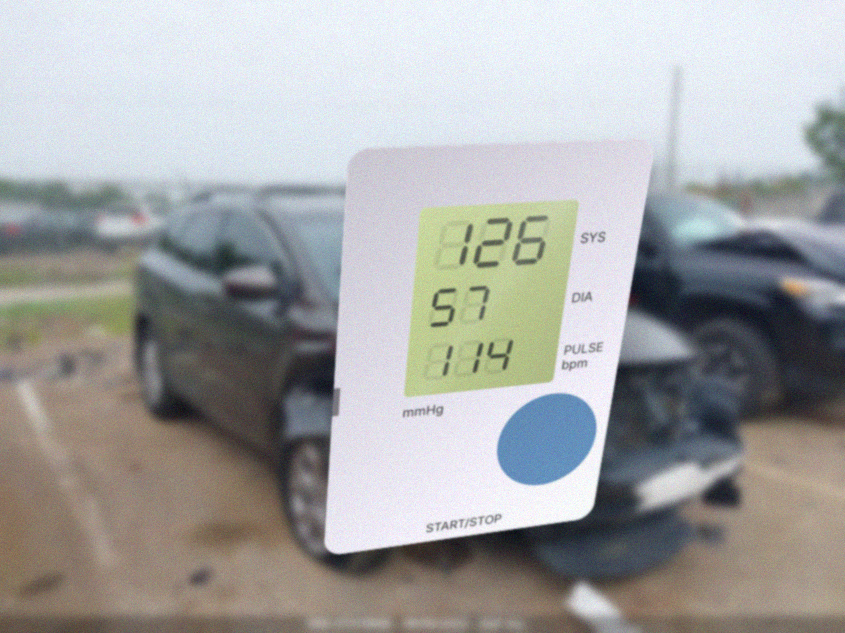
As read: **57** mmHg
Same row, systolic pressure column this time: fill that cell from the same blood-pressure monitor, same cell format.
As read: **126** mmHg
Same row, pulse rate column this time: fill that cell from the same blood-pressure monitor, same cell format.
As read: **114** bpm
